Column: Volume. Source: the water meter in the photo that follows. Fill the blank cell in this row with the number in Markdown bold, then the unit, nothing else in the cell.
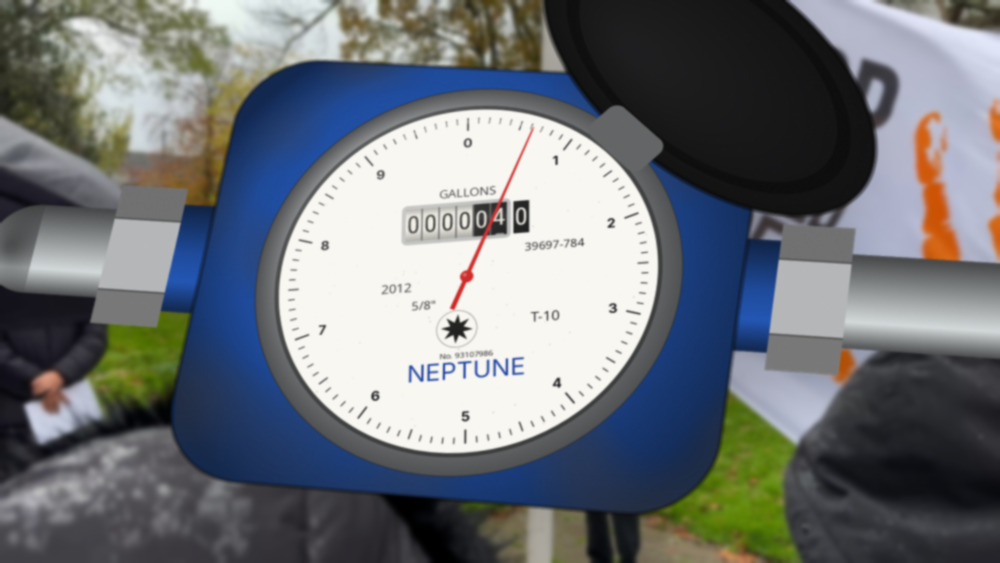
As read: **40.6** gal
